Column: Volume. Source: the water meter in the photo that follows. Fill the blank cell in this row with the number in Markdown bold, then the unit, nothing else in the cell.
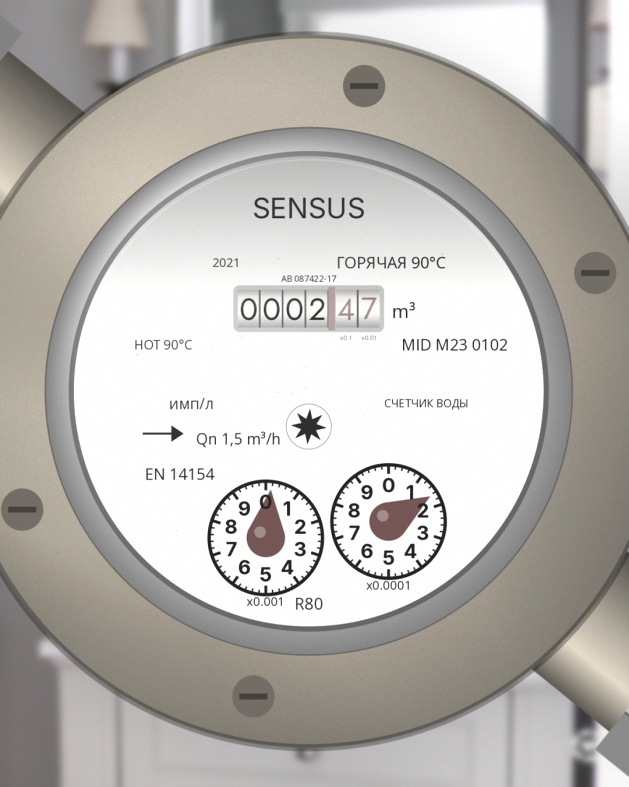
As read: **2.4701** m³
